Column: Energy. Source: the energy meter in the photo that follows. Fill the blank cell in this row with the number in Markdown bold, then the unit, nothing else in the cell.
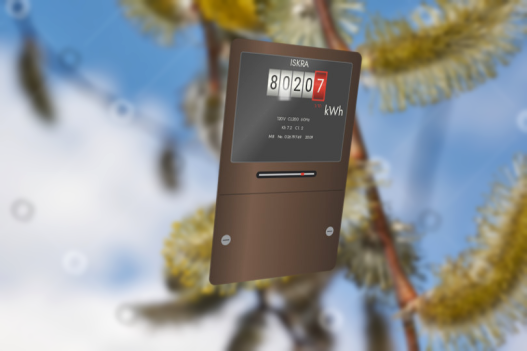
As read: **8020.7** kWh
